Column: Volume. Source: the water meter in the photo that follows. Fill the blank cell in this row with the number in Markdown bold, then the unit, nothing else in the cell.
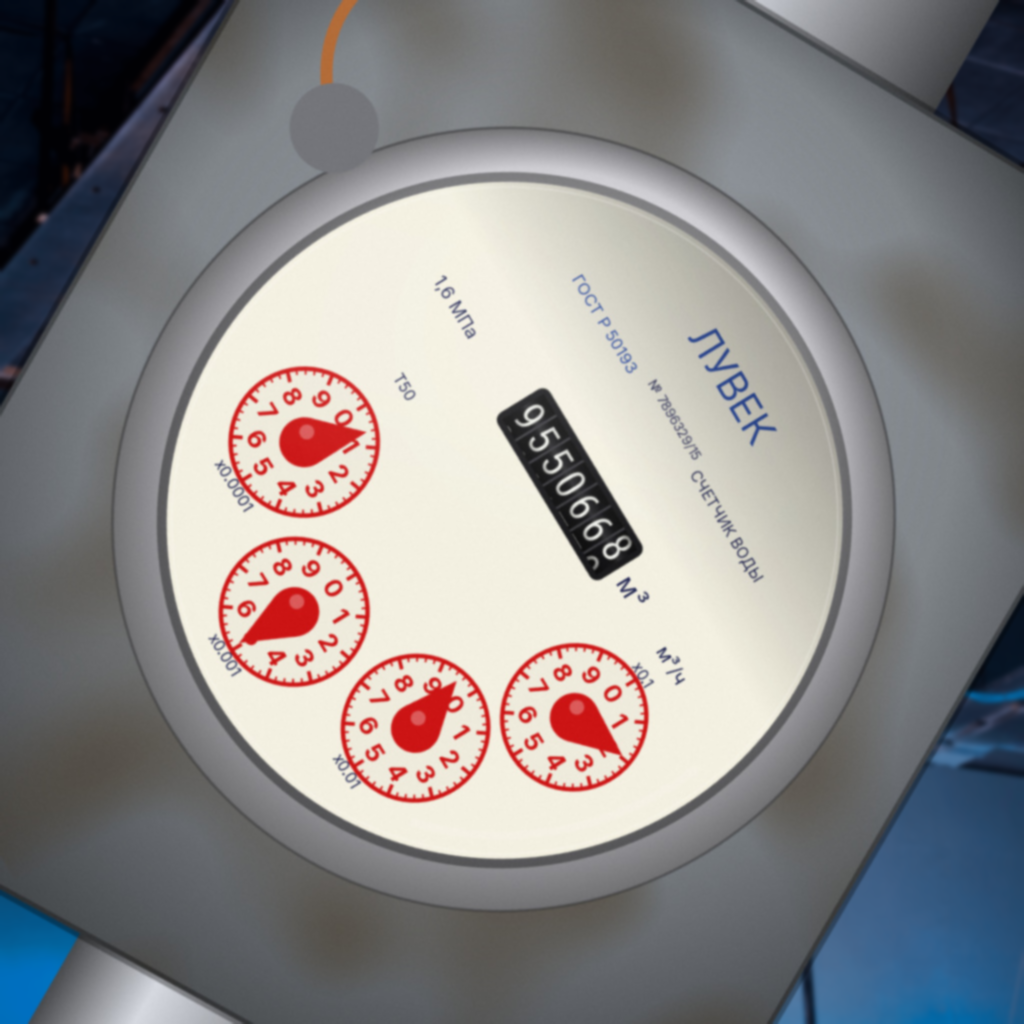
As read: **9550668.1950** m³
